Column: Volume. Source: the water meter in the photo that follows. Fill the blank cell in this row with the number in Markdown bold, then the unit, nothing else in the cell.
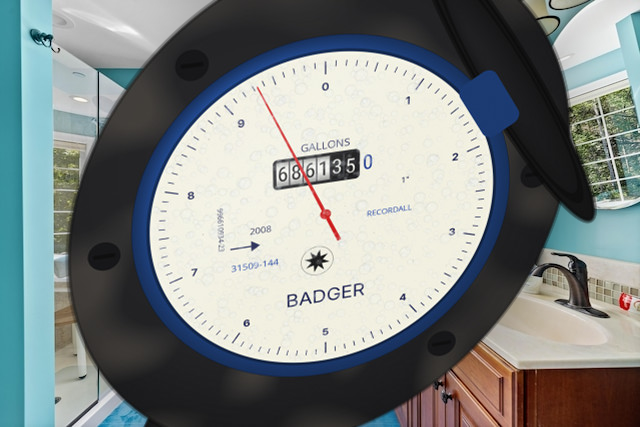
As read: **6861349.3** gal
